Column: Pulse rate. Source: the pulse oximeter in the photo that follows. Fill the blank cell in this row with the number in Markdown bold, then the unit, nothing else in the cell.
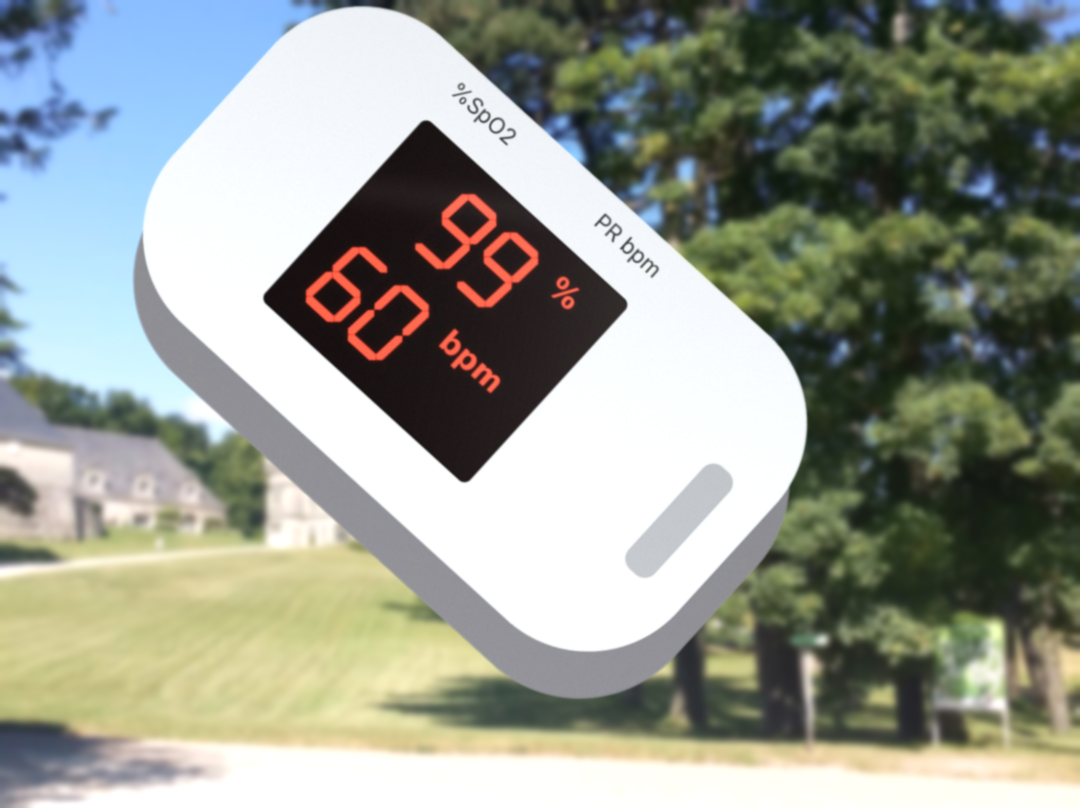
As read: **60** bpm
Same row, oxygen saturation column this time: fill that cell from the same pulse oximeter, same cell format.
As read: **99** %
